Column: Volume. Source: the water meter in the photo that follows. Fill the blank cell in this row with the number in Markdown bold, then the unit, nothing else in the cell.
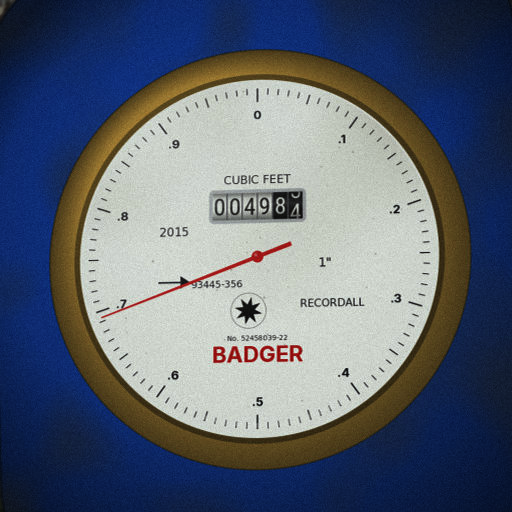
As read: **4983.69** ft³
